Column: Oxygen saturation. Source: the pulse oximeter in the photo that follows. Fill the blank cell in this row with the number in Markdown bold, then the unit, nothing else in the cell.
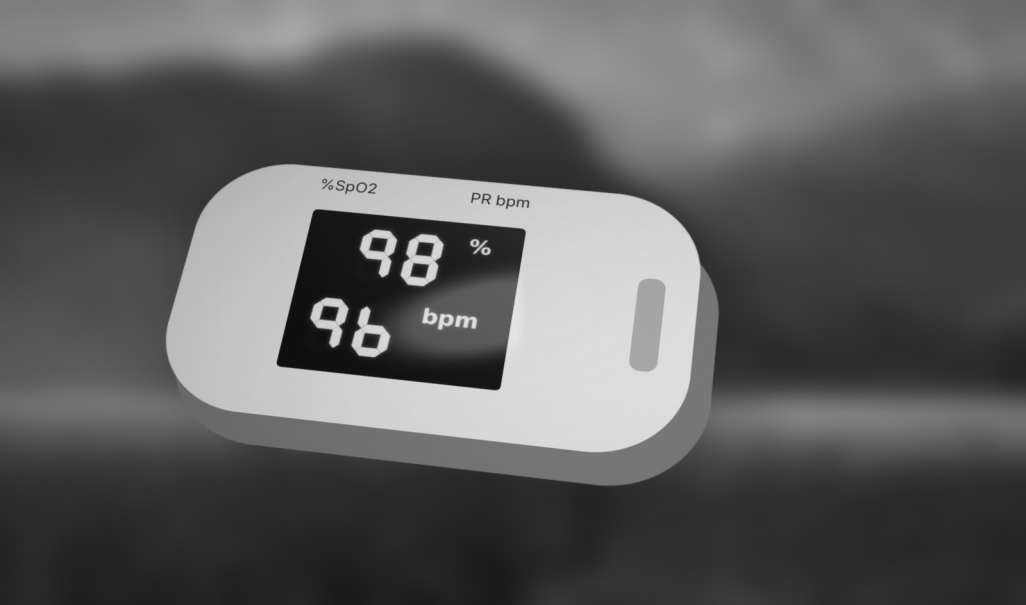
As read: **98** %
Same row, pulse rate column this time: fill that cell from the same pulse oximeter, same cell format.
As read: **96** bpm
